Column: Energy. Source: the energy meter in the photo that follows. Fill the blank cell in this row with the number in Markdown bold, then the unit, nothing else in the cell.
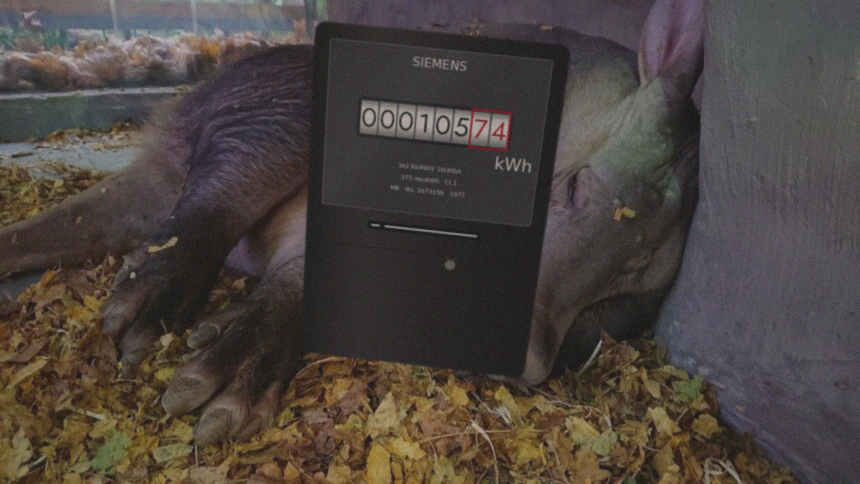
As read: **105.74** kWh
